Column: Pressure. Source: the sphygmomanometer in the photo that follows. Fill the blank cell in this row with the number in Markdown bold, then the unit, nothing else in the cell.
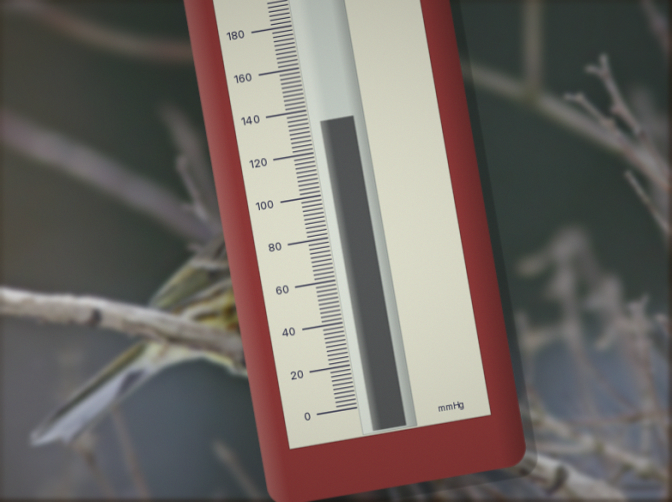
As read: **134** mmHg
